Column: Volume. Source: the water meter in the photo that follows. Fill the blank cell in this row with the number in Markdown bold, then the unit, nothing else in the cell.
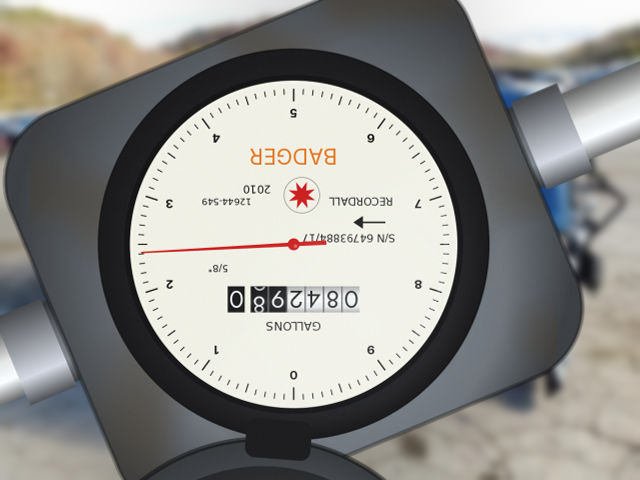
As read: **842982.4** gal
